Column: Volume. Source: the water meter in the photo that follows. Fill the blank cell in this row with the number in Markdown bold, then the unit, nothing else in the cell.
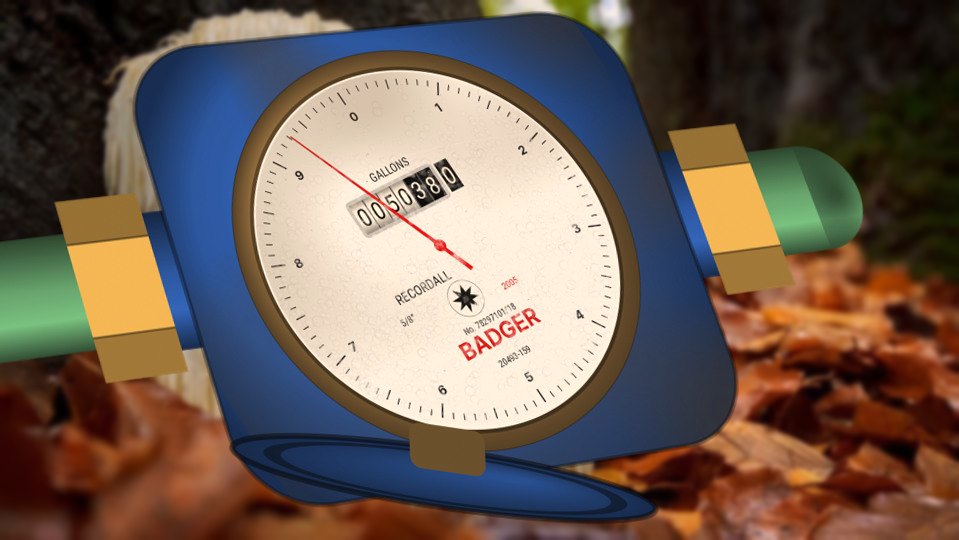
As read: **50379.3** gal
